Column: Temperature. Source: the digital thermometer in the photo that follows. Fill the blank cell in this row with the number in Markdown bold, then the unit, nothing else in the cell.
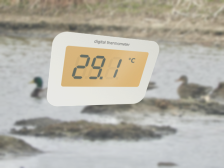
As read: **29.1** °C
